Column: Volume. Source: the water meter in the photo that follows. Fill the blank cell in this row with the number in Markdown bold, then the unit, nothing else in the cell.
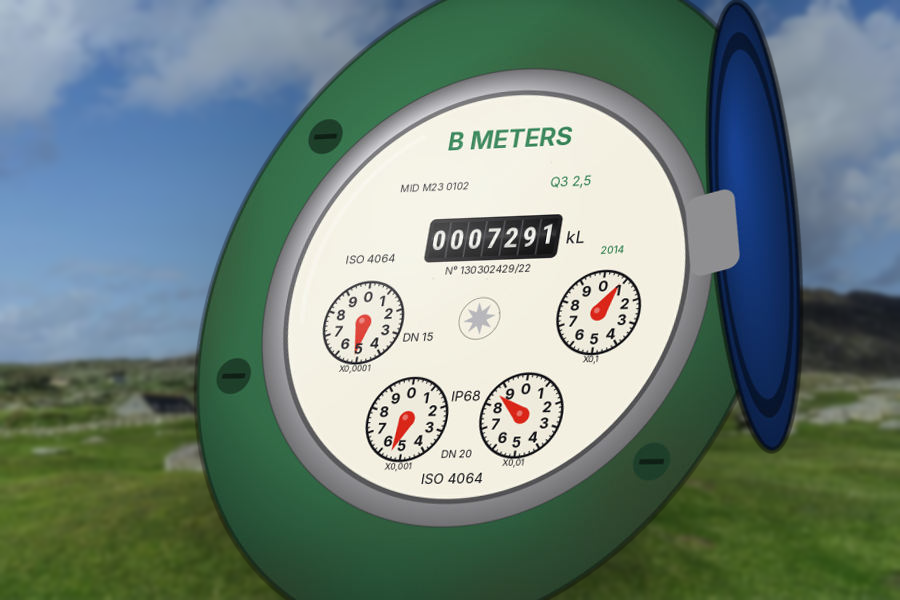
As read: **7291.0855** kL
